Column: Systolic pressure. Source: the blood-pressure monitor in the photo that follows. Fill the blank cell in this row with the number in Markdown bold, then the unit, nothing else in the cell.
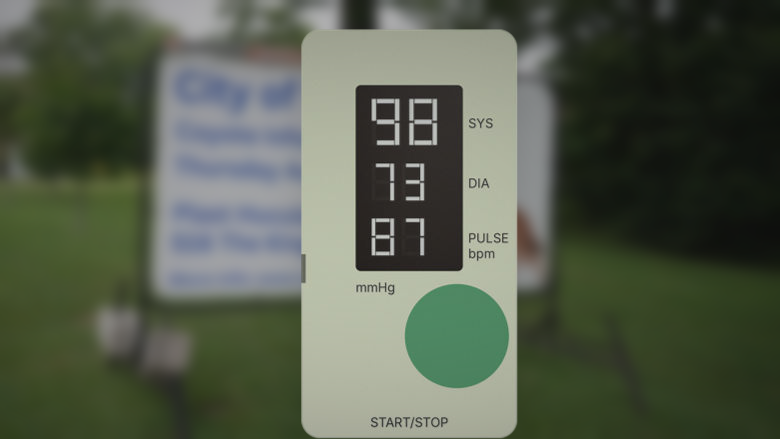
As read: **98** mmHg
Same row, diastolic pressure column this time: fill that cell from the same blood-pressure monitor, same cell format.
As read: **73** mmHg
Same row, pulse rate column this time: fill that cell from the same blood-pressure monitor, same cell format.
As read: **87** bpm
